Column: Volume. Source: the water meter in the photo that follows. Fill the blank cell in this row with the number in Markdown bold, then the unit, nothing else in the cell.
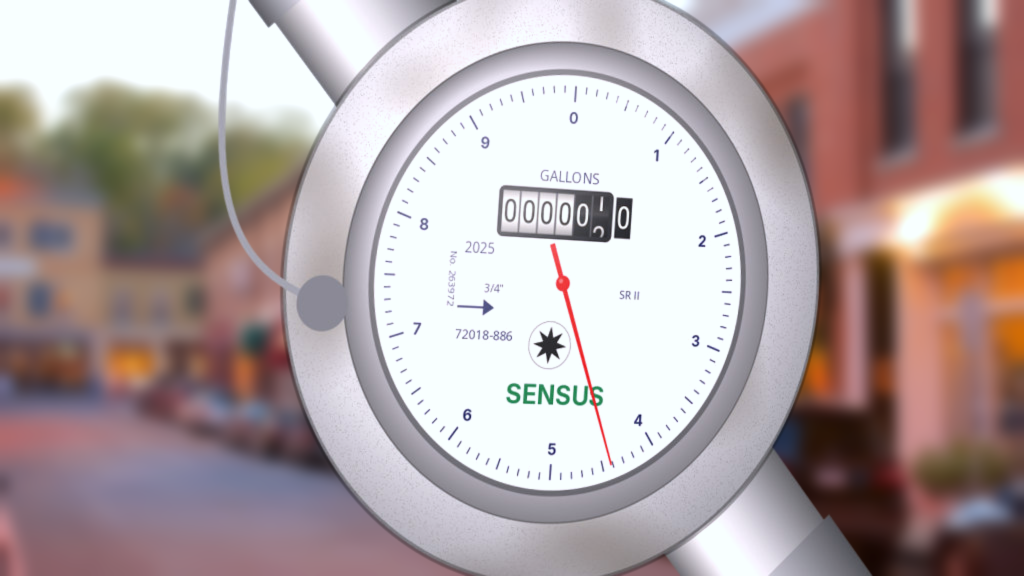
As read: **14.4** gal
